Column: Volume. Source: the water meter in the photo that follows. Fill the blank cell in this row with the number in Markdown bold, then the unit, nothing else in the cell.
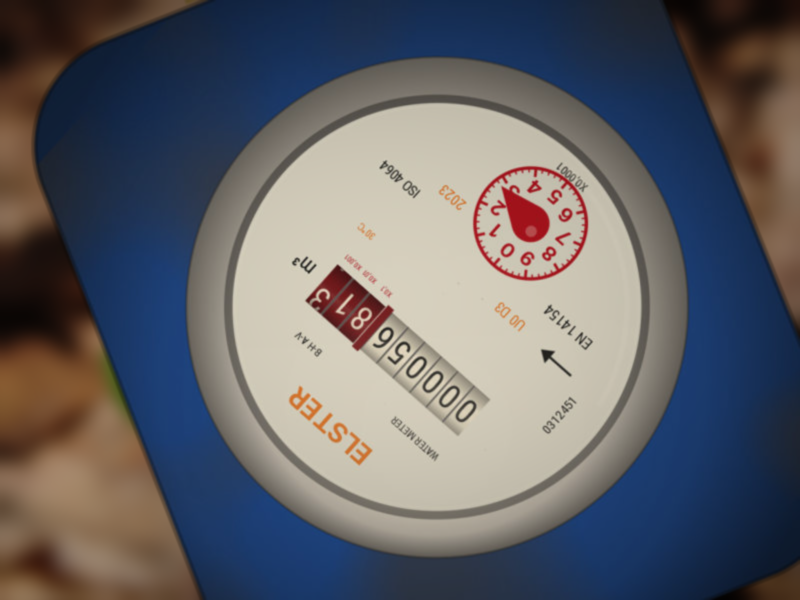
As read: **56.8132** m³
